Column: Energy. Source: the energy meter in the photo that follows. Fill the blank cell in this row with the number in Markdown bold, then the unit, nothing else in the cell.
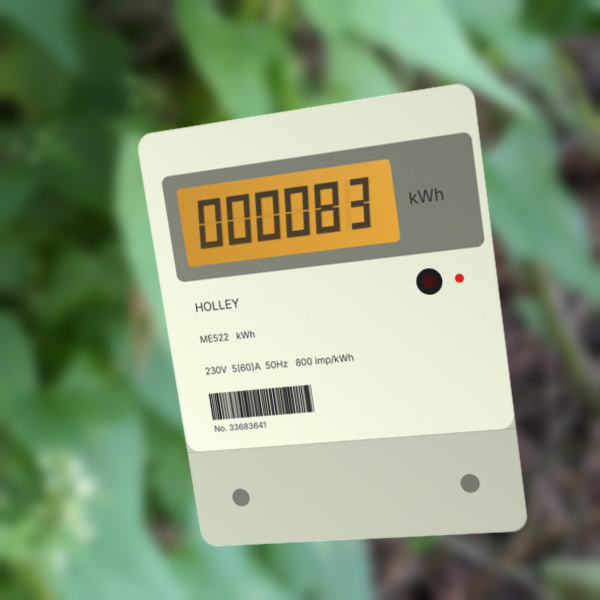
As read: **83** kWh
